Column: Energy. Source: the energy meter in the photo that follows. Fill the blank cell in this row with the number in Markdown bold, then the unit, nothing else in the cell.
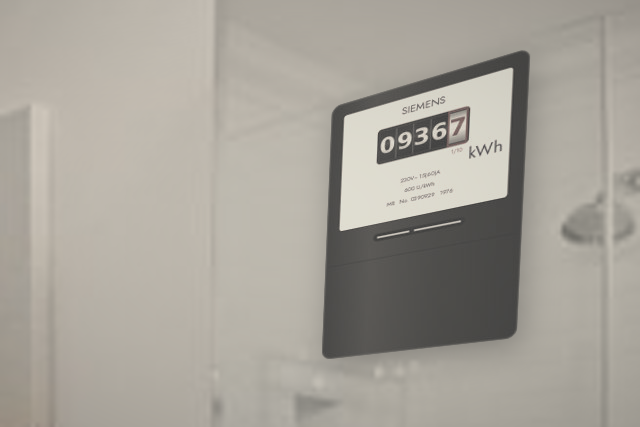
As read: **936.7** kWh
